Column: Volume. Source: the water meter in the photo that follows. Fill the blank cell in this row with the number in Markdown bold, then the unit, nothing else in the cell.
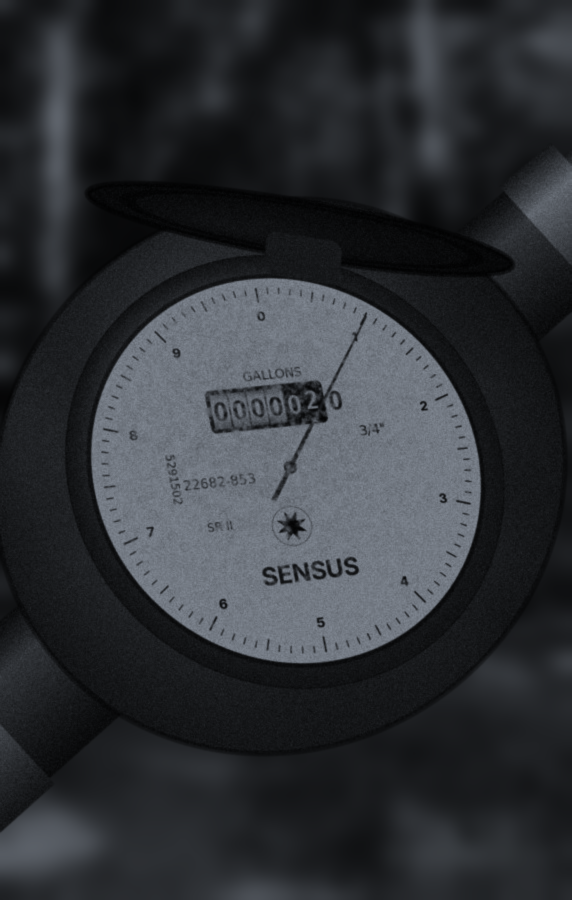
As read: **21.0** gal
